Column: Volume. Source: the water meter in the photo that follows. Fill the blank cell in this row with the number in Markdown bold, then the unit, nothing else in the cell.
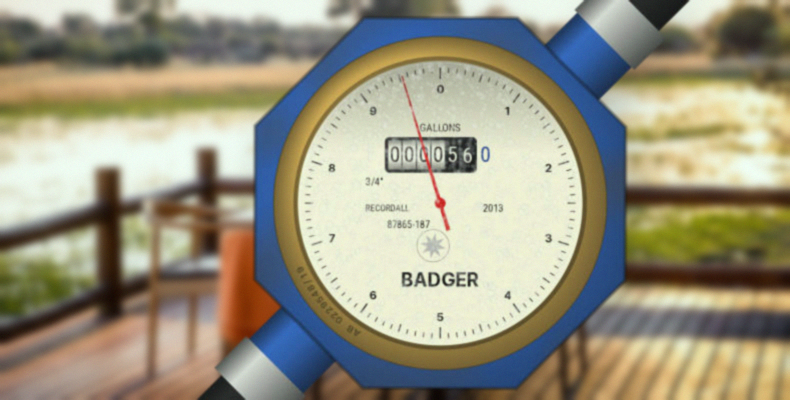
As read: **559.5** gal
